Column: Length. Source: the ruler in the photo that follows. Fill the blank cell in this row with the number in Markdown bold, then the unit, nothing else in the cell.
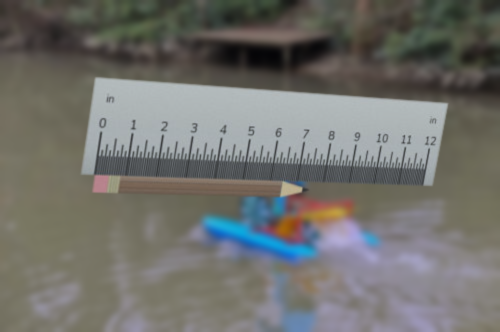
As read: **7.5** in
